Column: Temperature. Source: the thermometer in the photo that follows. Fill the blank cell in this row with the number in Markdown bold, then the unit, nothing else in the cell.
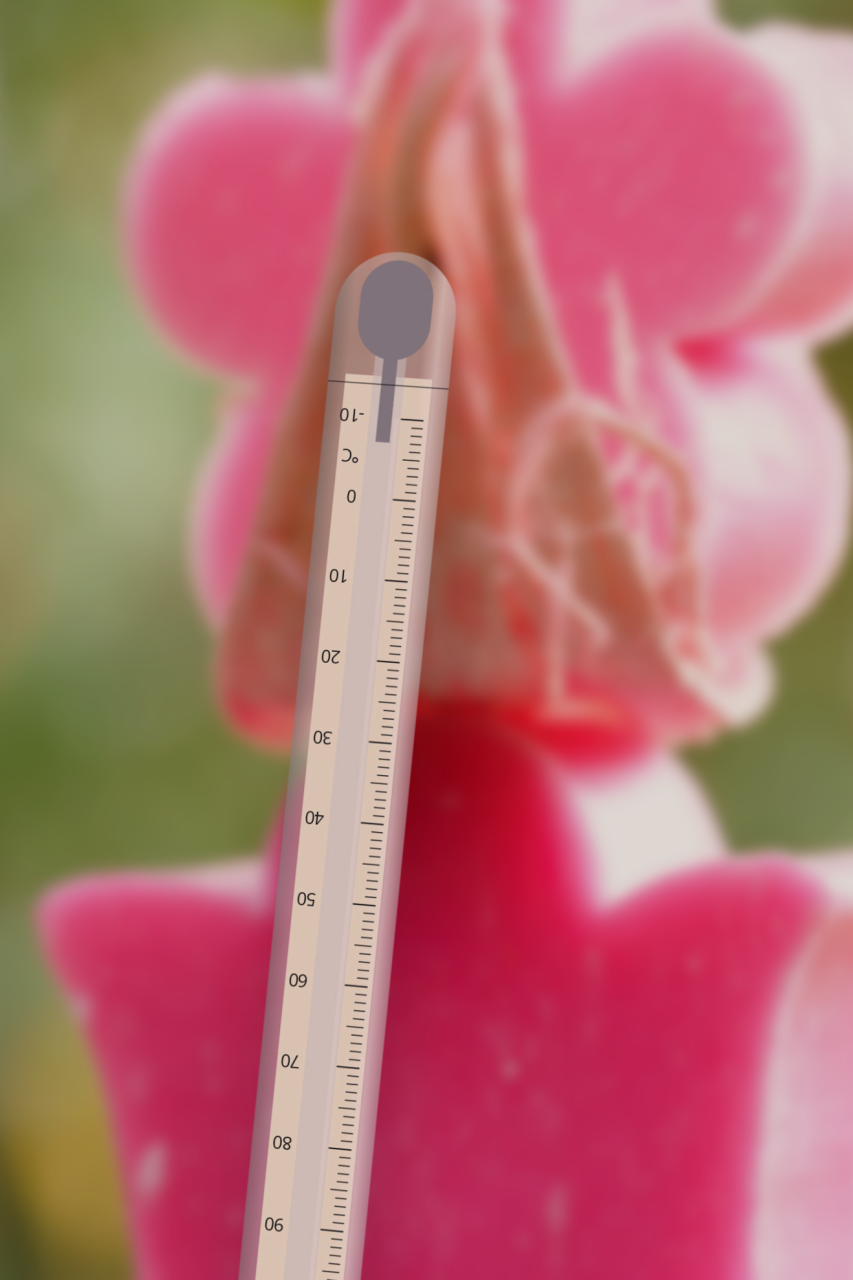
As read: **-7** °C
